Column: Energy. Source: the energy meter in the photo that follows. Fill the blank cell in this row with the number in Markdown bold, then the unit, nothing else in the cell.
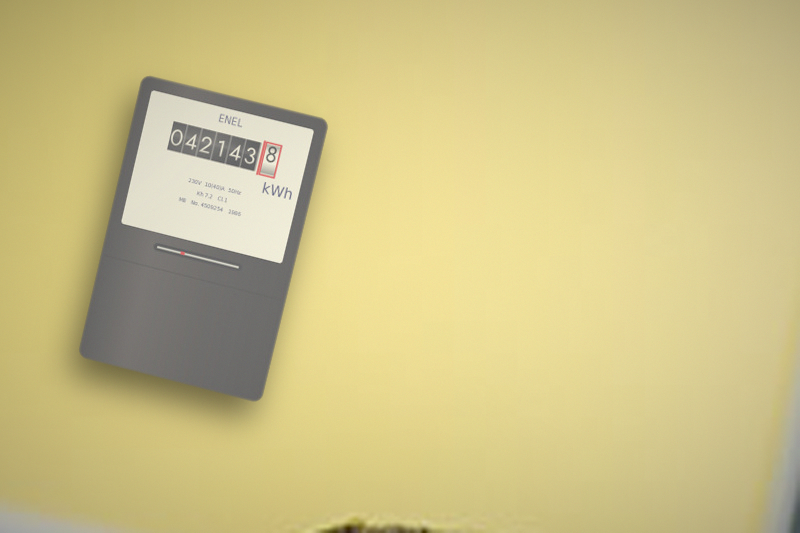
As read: **42143.8** kWh
